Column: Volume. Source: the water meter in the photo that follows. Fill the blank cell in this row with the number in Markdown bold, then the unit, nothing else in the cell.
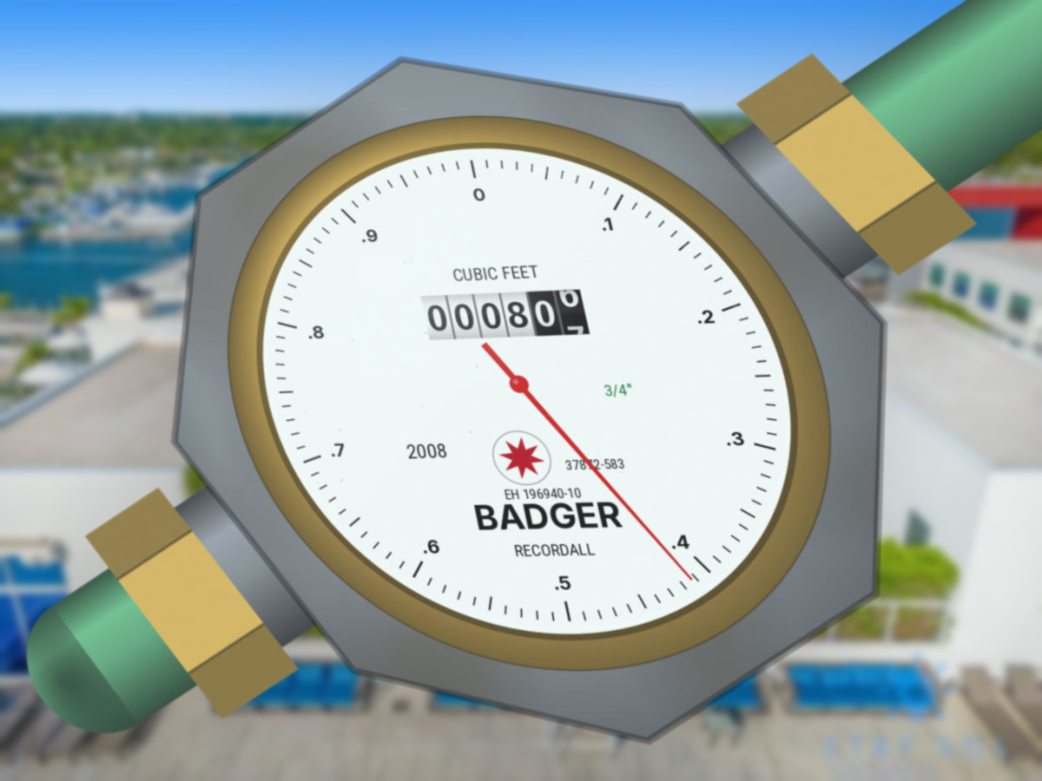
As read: **806.41** ft³
